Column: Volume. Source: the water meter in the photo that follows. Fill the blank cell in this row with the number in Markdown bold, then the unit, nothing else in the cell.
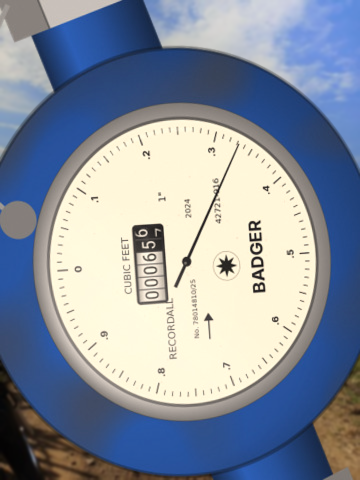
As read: **656.33** ft³
